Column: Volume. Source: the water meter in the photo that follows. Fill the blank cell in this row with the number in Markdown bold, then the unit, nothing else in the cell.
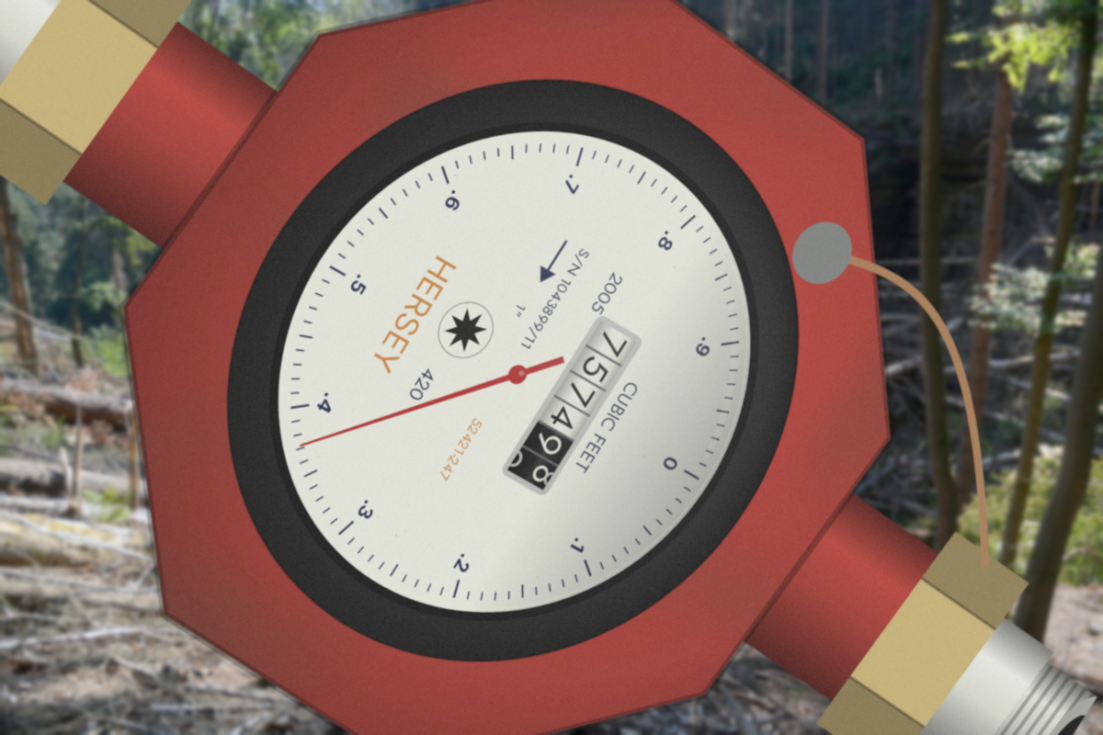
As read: **757498.37** ft³
